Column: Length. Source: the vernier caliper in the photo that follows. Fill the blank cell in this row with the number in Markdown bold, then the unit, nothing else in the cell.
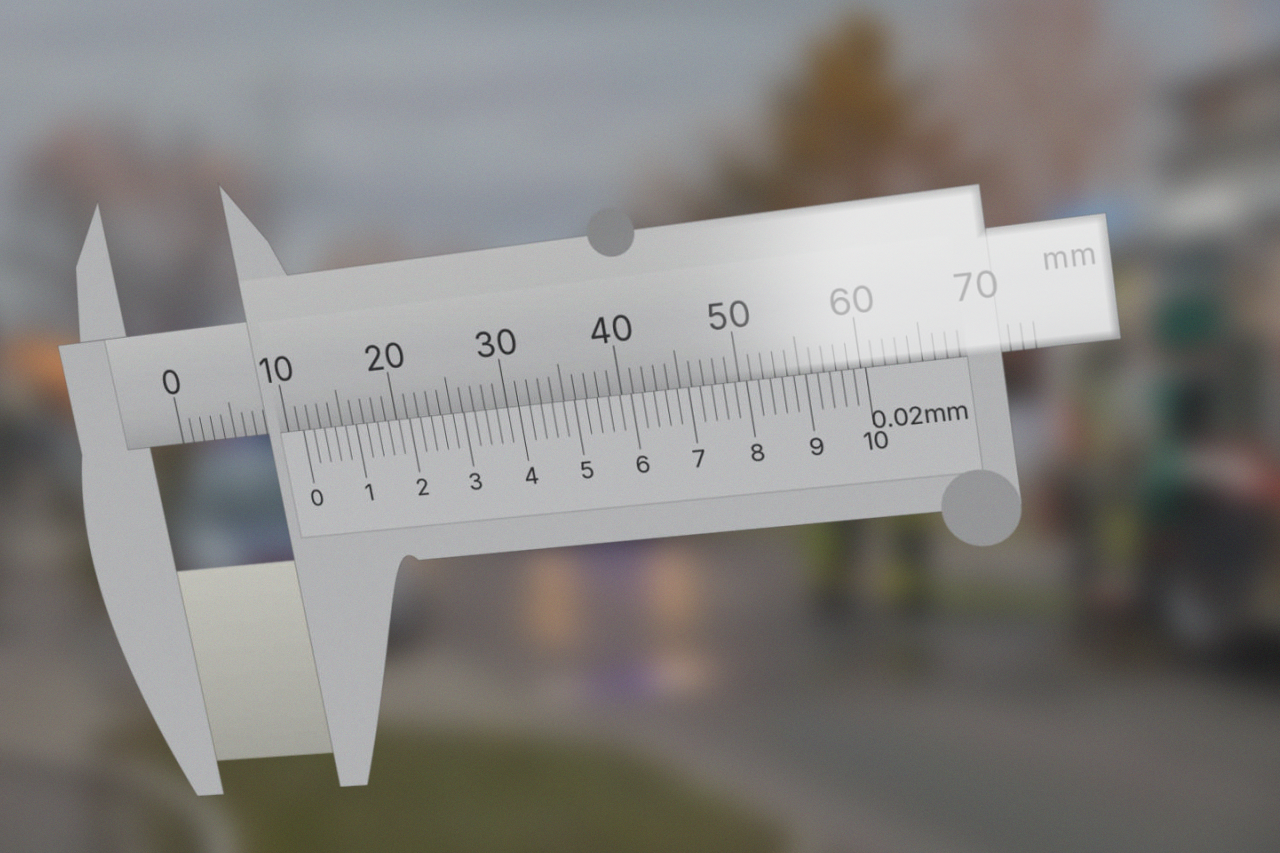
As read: **11.4** mm
